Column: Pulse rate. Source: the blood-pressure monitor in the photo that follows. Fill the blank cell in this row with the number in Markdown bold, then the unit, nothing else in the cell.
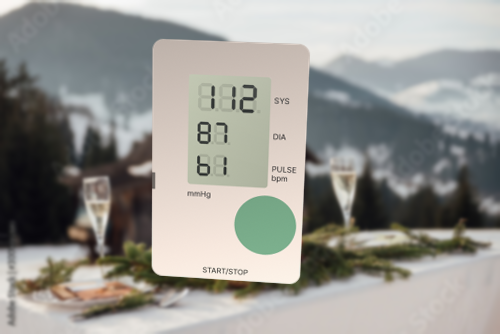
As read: **61** bpm
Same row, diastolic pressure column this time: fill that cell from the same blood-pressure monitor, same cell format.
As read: **87** mmHg
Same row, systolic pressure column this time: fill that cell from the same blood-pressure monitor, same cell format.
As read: **112** mmHg
